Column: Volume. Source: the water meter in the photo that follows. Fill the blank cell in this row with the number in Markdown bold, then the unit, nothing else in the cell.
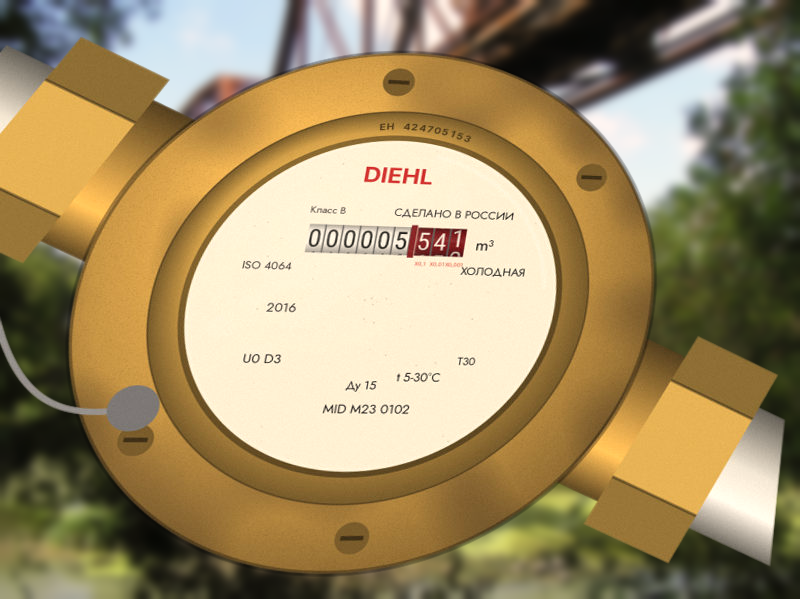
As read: **5.541** m³
